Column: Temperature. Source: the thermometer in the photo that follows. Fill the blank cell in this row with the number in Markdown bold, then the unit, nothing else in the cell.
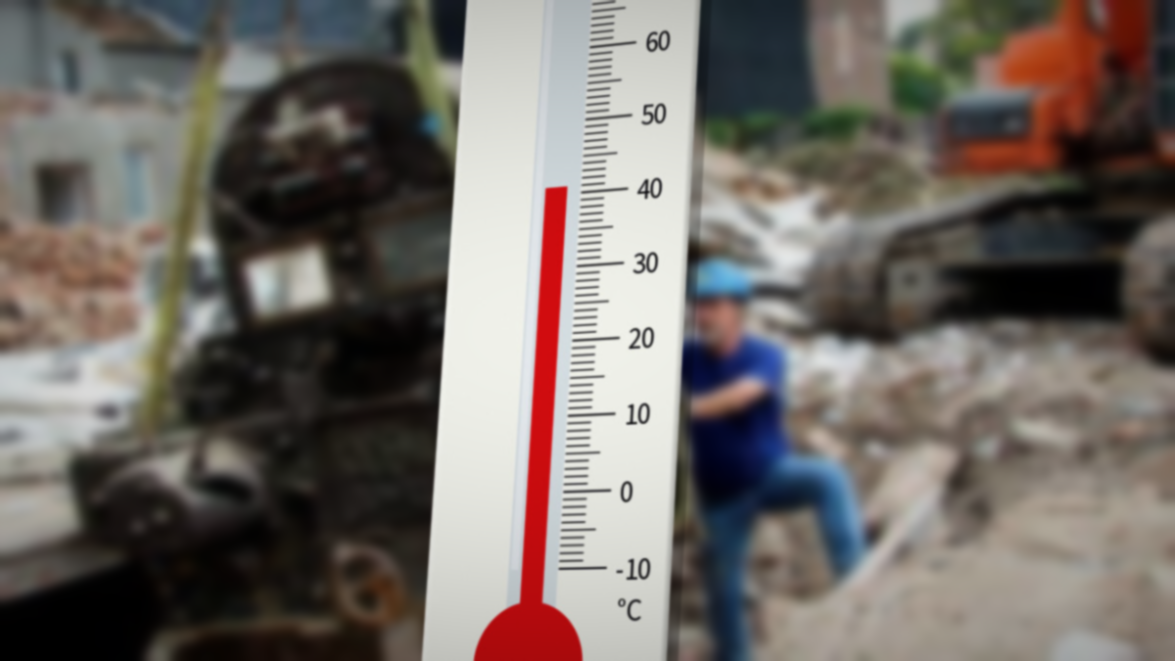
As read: **41** °C
